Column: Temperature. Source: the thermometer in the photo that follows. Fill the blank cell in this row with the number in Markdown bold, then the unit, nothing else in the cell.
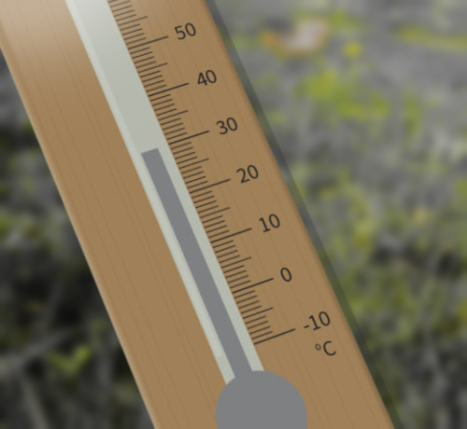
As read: **30** °C
